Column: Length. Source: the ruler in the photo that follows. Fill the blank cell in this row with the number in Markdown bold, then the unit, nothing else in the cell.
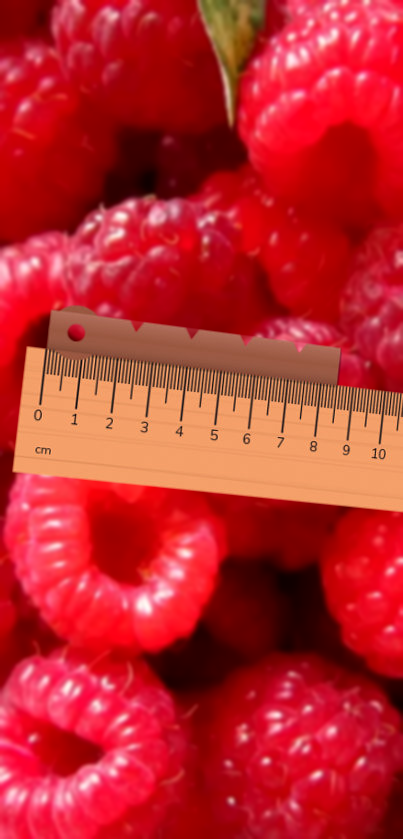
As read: **8.5** cm
